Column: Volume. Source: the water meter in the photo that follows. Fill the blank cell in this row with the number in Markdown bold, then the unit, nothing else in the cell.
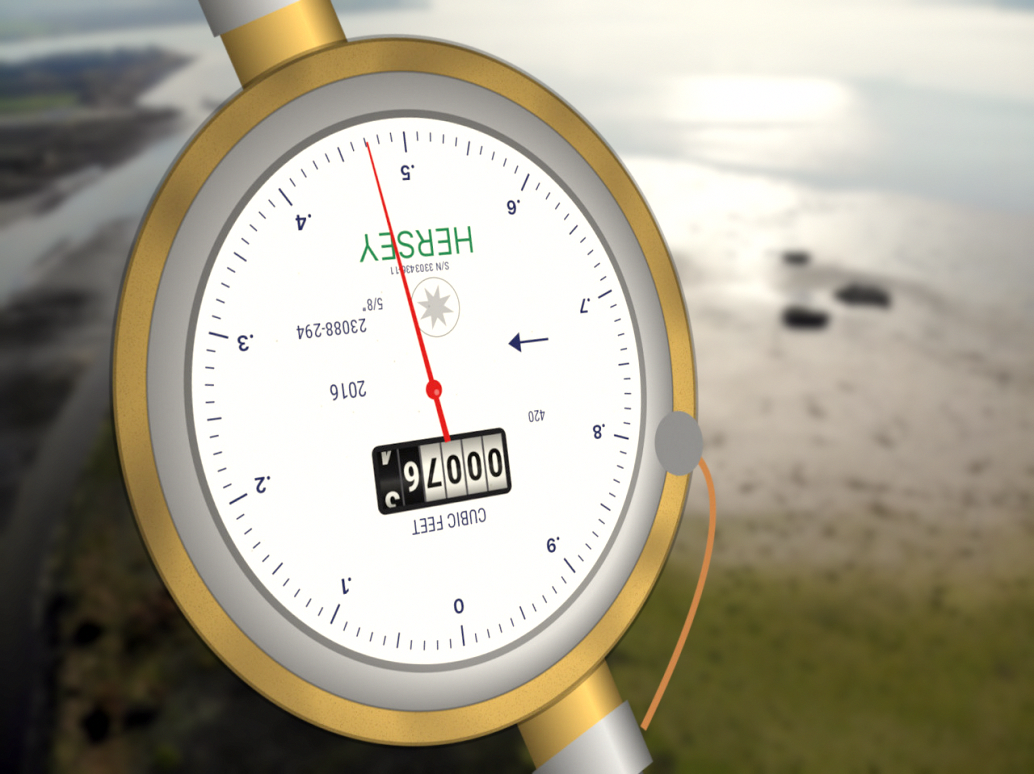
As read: **763.47** ft³
